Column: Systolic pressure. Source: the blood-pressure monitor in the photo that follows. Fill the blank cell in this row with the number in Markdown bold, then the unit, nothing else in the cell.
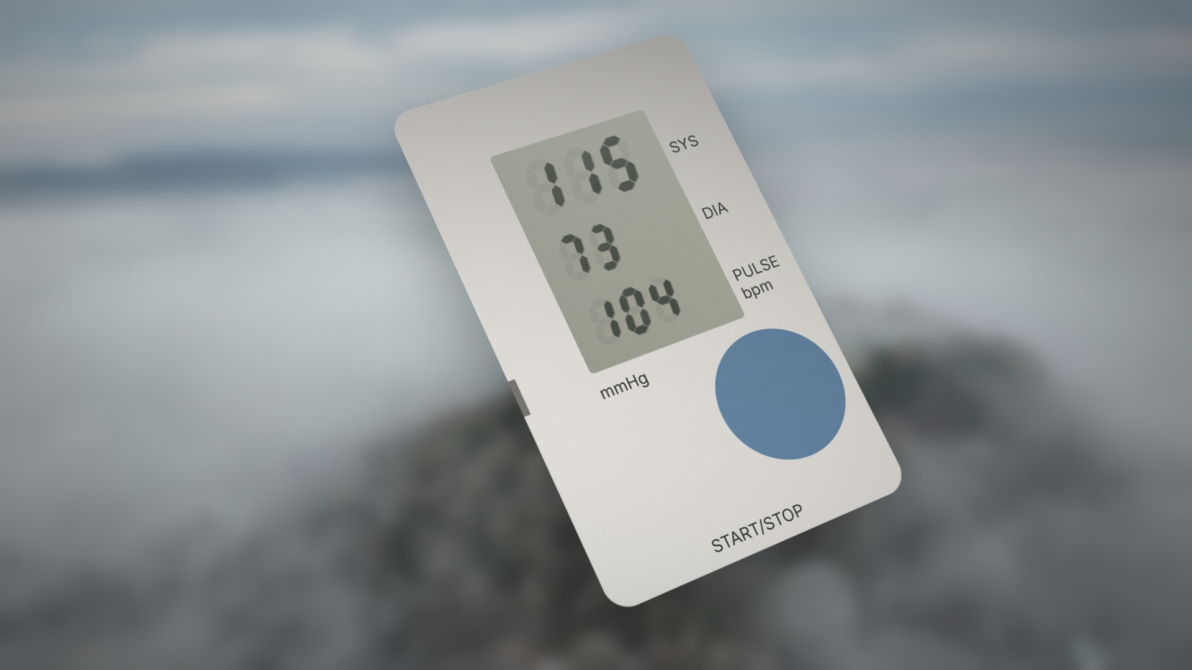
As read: **115** mmHg
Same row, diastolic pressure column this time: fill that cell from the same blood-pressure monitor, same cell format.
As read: **73** mmHg
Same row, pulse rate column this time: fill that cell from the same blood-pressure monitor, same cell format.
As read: **104** bpm
